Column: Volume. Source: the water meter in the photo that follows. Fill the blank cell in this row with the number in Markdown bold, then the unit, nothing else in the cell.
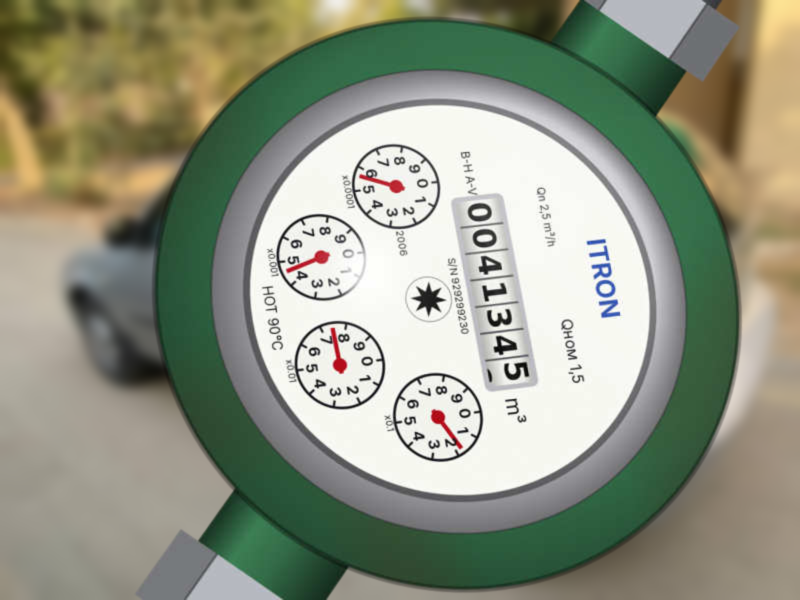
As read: **41345.1745** m³
